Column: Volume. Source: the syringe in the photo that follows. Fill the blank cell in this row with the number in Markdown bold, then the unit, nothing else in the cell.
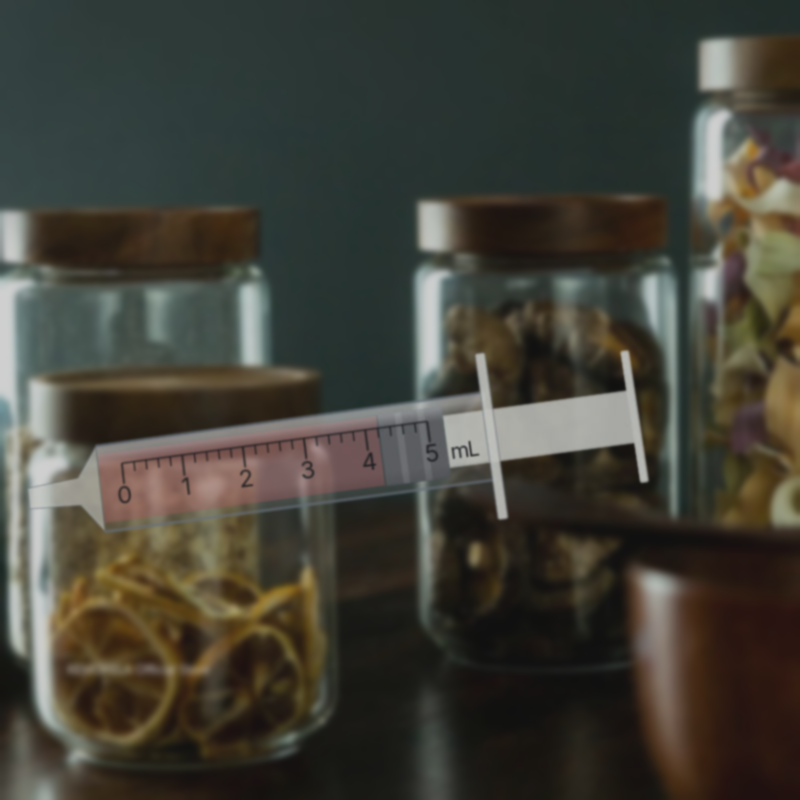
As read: **4.2** mL
